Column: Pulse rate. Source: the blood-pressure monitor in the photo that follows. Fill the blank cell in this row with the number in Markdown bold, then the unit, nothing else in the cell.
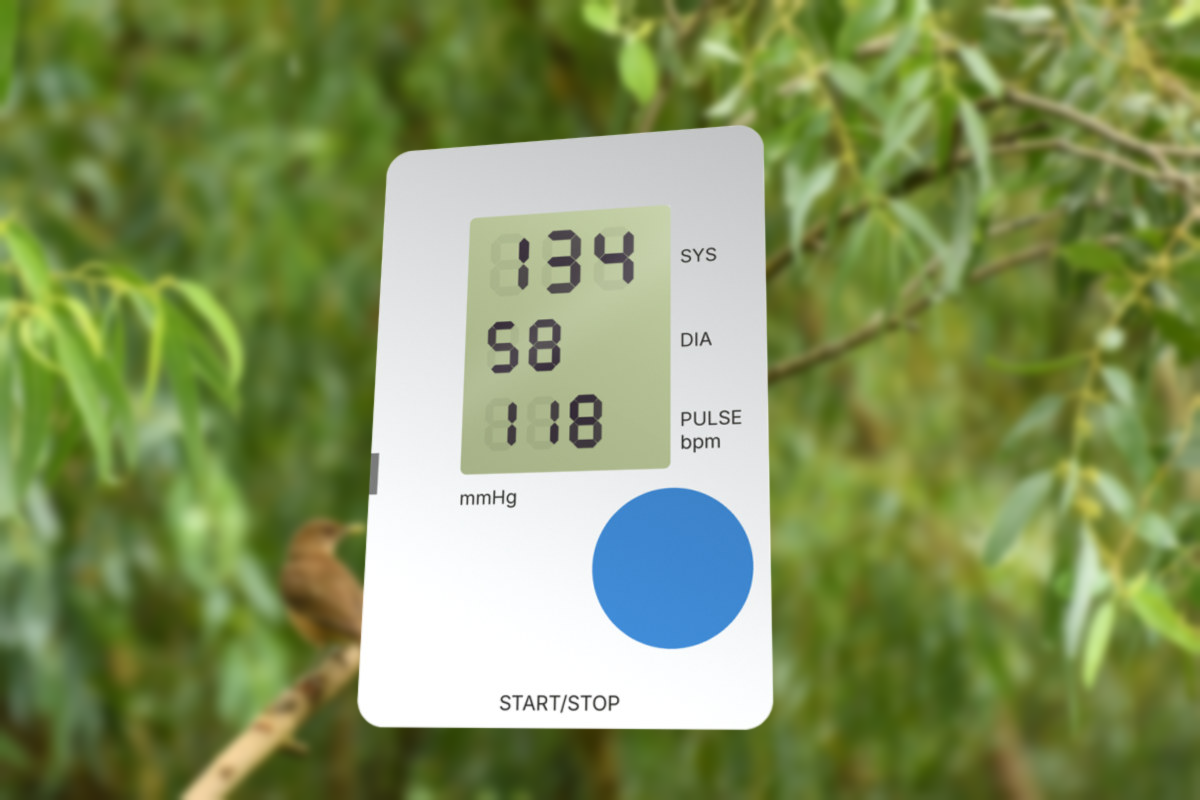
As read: **118** bpm
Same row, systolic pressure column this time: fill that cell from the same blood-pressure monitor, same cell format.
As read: **134** mmHg
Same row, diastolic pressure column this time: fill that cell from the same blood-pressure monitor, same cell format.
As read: **58** mmHg
